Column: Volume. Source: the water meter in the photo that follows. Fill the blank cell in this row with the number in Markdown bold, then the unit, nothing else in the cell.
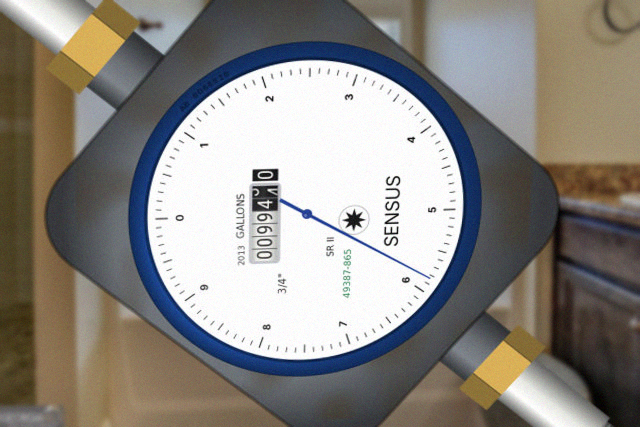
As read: **99435.8** gal
